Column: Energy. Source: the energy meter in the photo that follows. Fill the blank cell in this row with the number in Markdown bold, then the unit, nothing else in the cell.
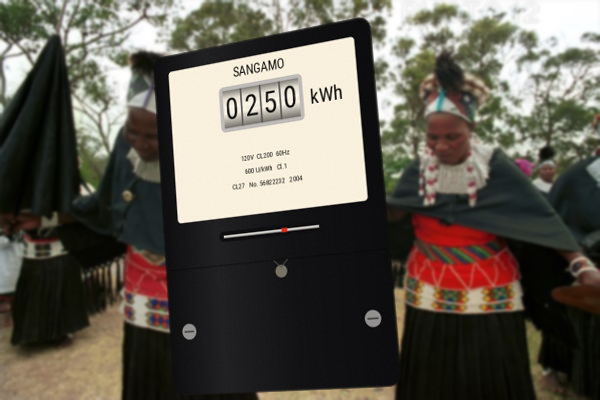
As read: **250** kWh
